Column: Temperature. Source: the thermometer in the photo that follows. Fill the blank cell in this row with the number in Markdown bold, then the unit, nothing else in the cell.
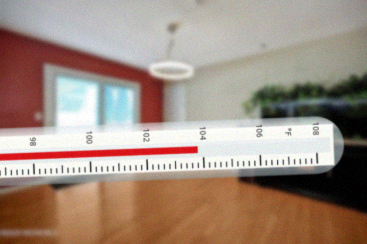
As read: **103.8** °F
